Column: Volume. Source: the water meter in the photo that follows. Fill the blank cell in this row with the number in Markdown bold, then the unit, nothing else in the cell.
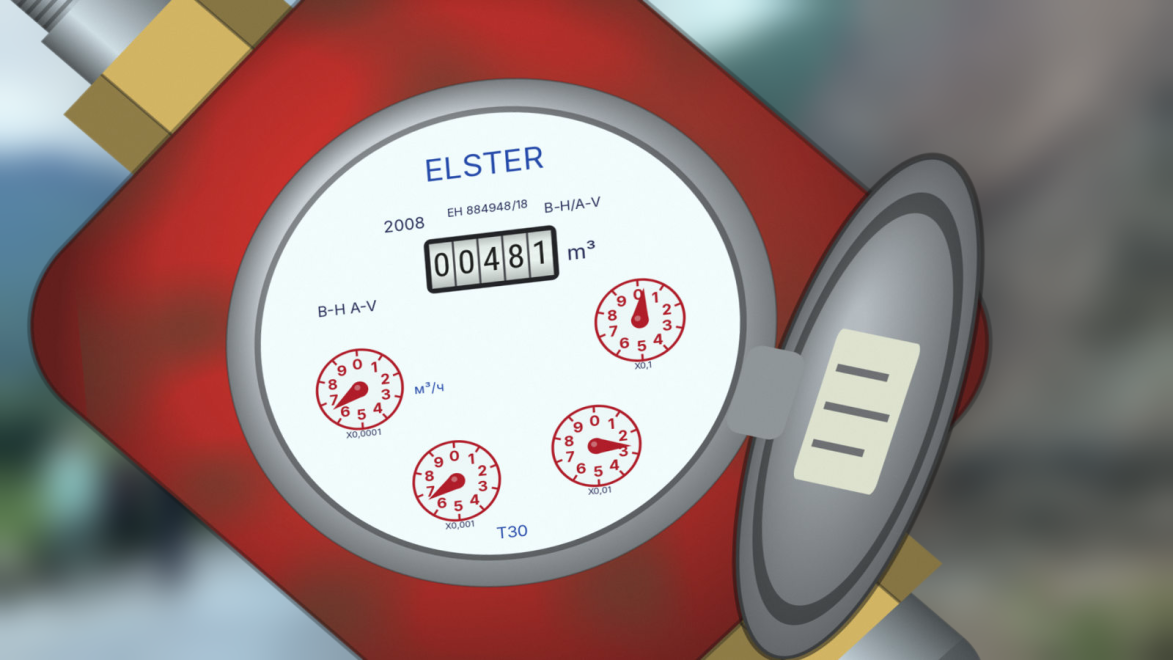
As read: **481.0266** m³
